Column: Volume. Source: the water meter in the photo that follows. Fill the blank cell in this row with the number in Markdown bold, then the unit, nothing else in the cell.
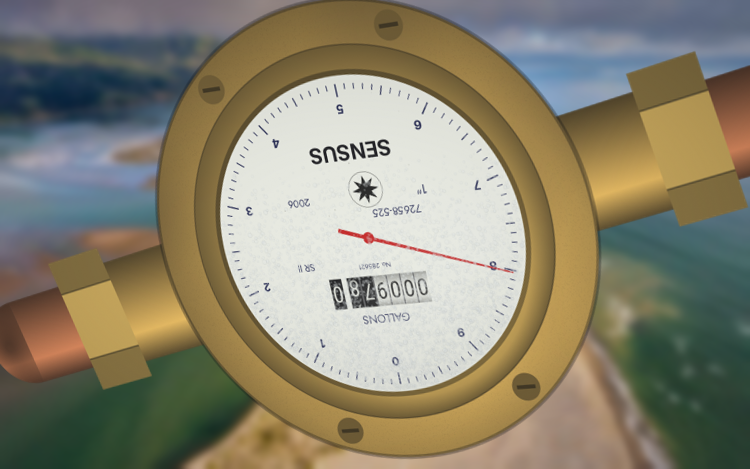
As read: **9778.0** gal
